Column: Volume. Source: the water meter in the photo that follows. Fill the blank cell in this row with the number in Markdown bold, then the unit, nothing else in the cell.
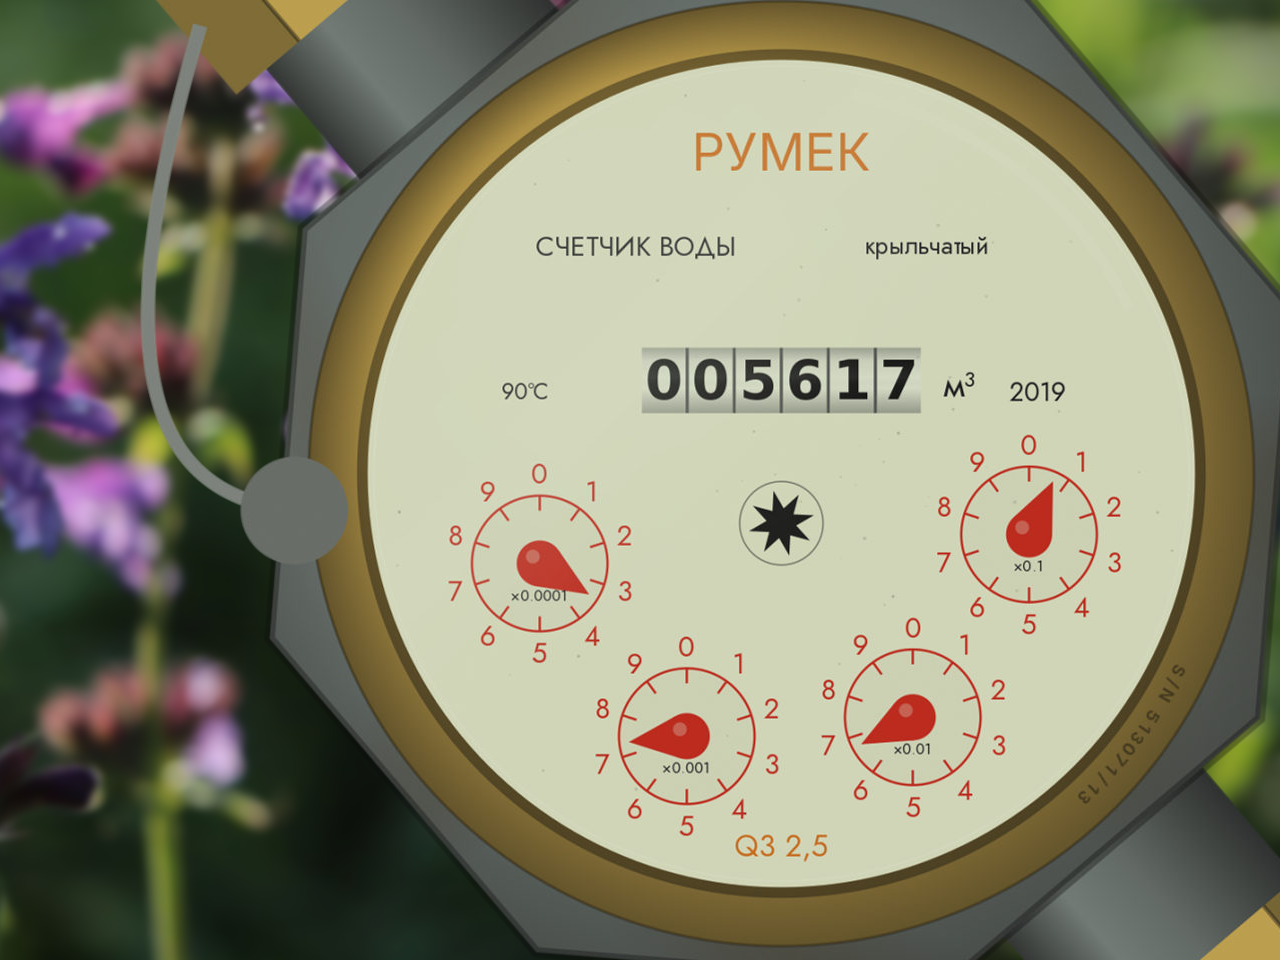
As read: **5617.0673** m³
